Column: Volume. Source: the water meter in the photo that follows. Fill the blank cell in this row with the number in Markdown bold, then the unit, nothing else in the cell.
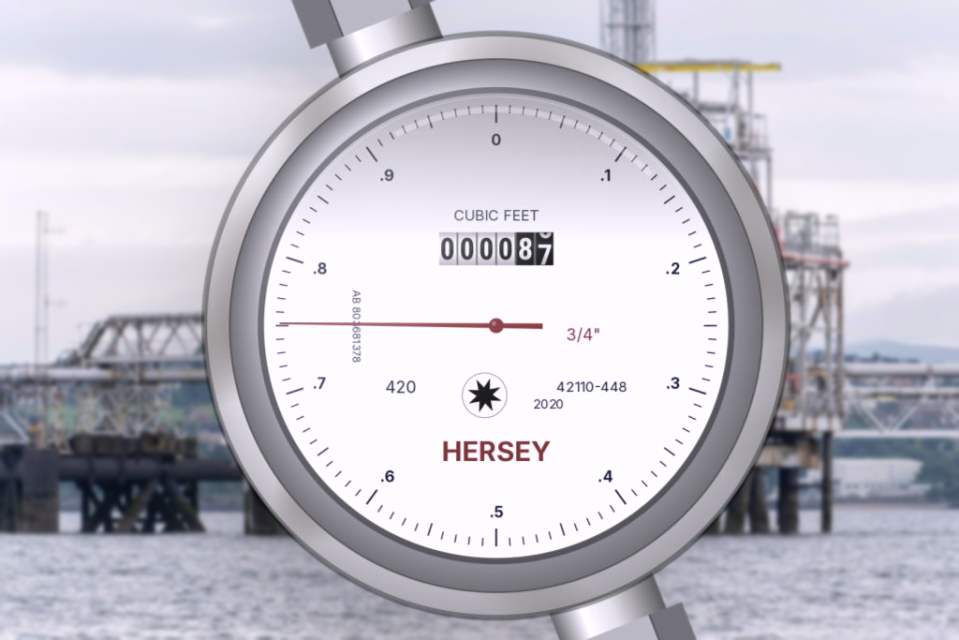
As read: **86.75** ft³
